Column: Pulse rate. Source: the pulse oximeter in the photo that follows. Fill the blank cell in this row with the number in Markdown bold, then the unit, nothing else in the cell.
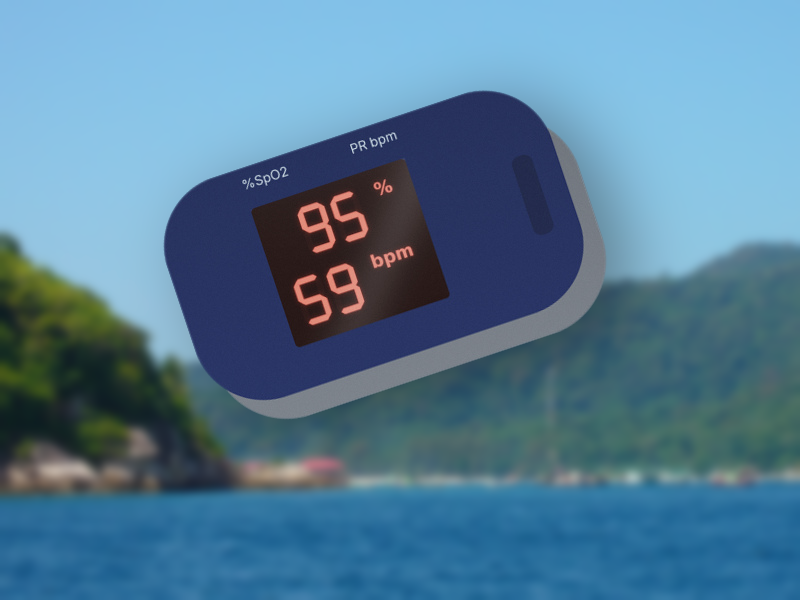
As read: **59** bpm
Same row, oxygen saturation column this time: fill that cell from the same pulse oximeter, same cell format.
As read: **95** %
